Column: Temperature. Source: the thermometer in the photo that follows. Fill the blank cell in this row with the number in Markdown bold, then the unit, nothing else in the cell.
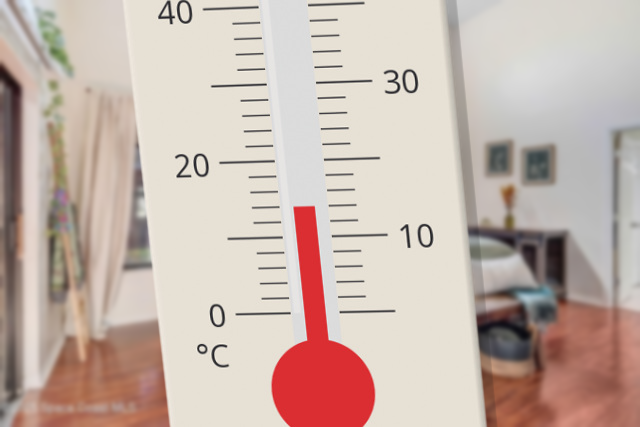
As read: **14** °C
